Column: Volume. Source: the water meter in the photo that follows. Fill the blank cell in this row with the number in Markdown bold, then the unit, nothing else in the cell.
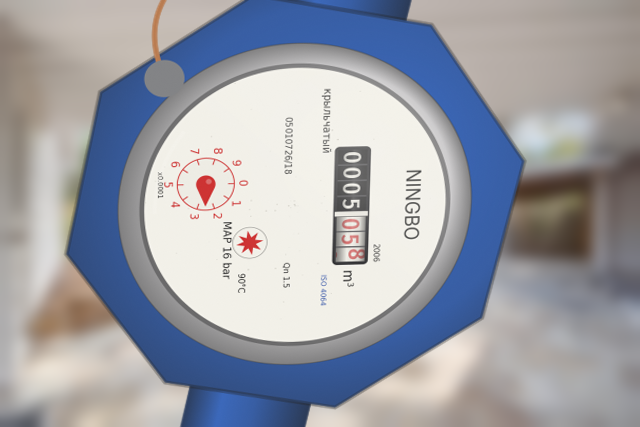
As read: **5.0582** m³
